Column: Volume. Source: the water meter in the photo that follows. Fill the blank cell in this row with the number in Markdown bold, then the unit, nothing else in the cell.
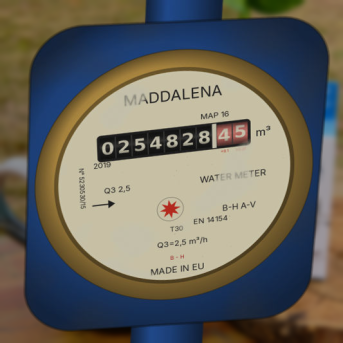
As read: **254828.45** m³
